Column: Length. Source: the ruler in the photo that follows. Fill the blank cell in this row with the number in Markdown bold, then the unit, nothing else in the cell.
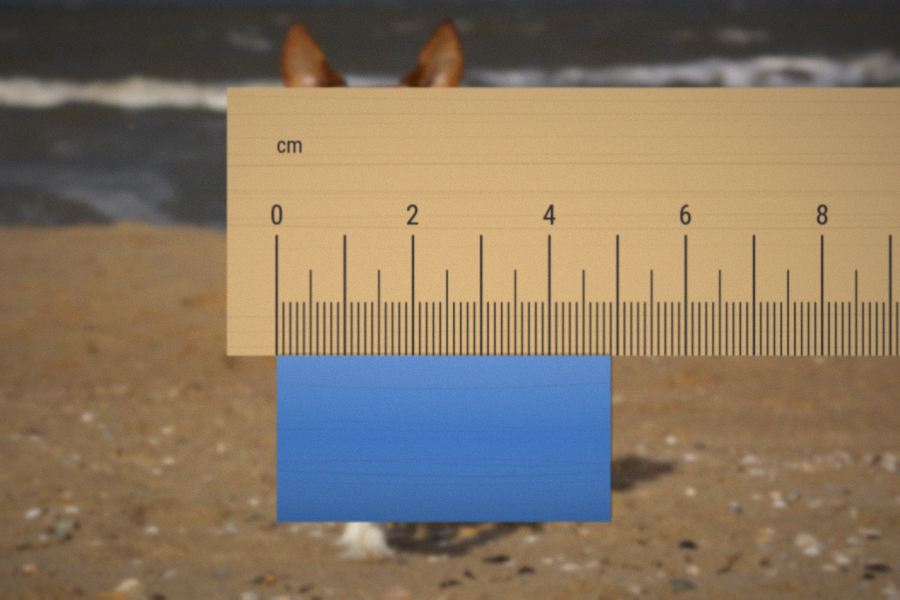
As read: **4.9** cm
